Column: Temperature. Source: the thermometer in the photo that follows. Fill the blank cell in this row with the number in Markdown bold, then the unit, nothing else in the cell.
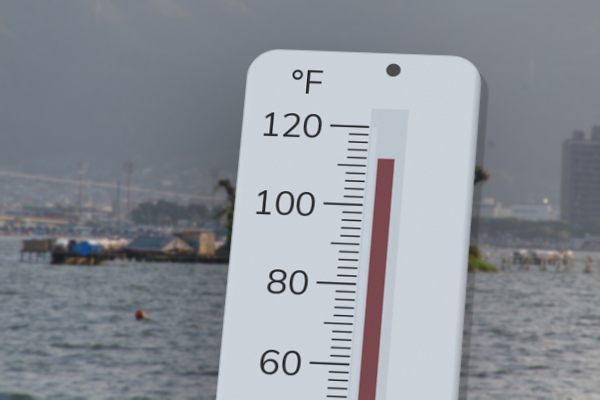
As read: **112** °F
